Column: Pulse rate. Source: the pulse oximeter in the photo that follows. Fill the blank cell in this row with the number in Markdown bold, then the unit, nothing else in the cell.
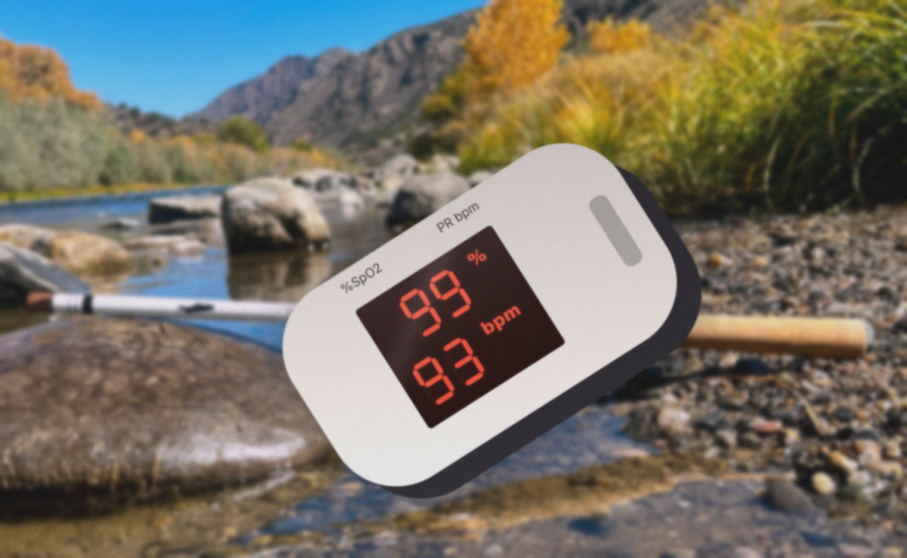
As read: **93** bpm
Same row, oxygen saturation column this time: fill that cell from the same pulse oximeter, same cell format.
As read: **99** %
